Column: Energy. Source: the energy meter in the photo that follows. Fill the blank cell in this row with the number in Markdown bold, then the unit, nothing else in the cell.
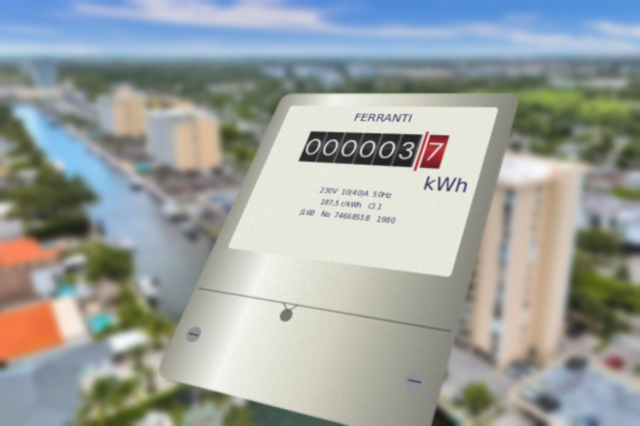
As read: **3.7** kWh
